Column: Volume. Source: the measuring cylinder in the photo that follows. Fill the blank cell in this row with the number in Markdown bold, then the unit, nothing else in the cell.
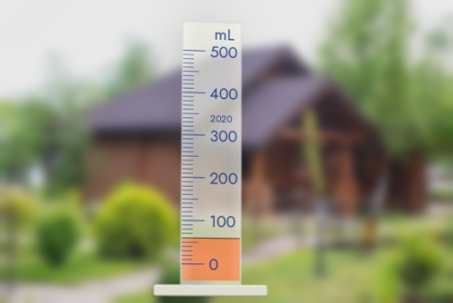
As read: **60** mL
